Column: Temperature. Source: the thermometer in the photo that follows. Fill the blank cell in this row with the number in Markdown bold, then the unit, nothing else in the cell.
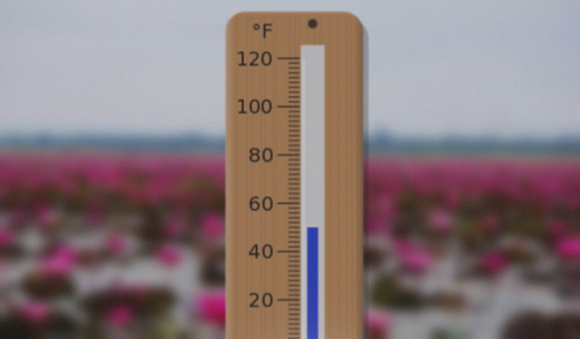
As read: **50** °F
